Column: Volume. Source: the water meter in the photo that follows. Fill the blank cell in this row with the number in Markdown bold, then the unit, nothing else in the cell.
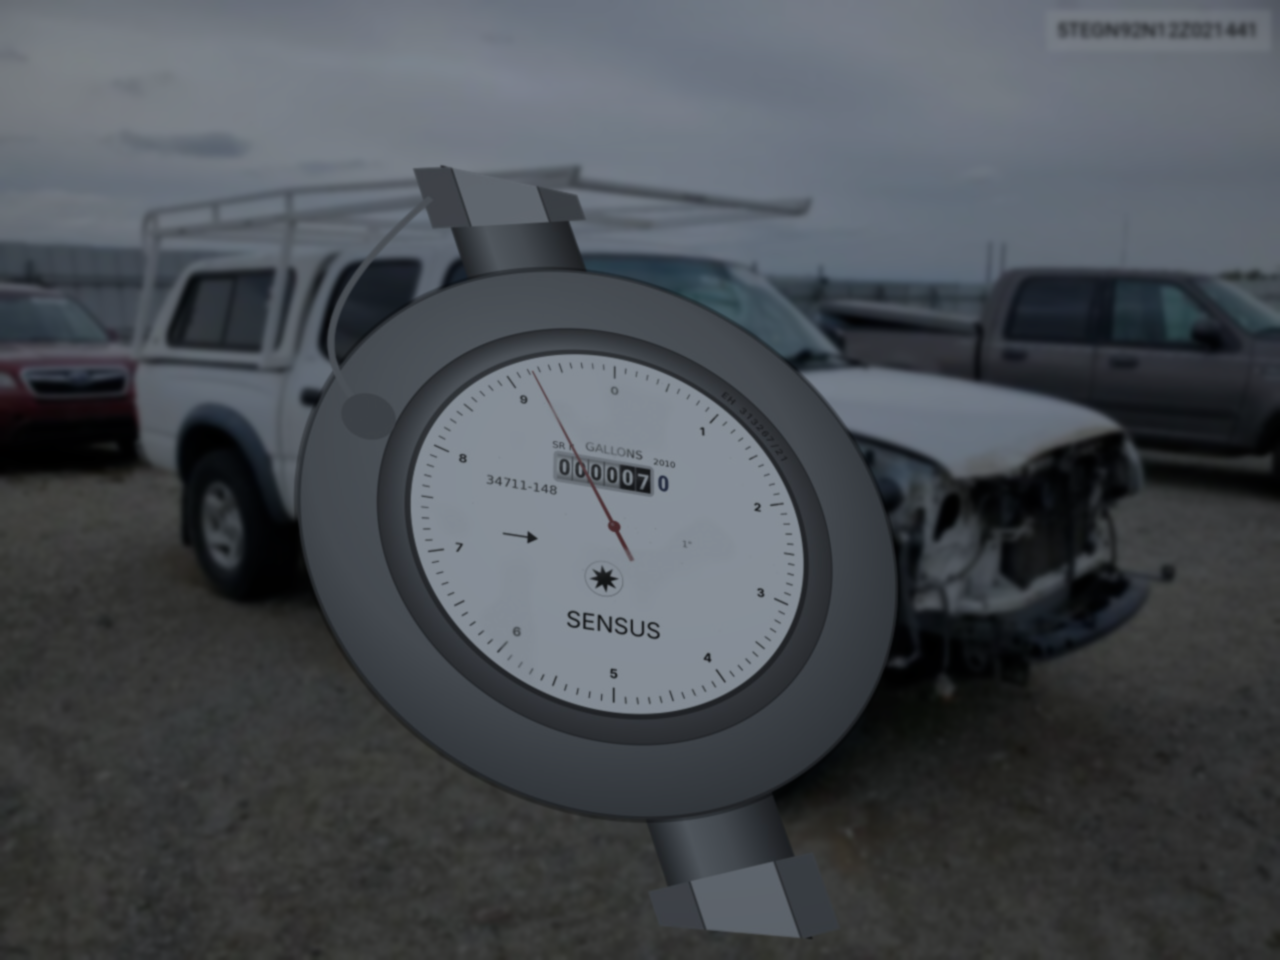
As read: **69.2** gal
